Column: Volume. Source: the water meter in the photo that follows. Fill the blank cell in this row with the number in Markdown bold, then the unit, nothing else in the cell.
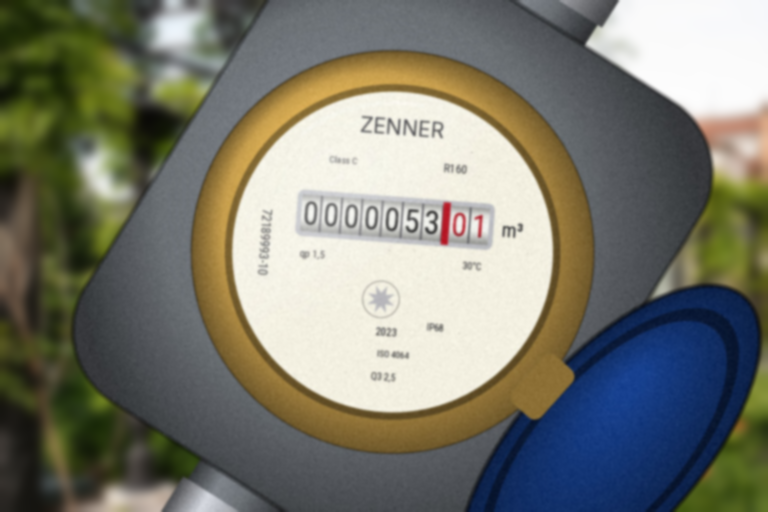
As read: **53.01** m³
